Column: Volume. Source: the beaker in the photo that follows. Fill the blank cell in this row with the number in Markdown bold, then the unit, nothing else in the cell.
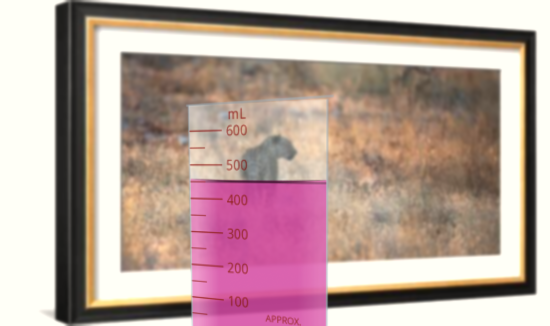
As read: **450** mL
